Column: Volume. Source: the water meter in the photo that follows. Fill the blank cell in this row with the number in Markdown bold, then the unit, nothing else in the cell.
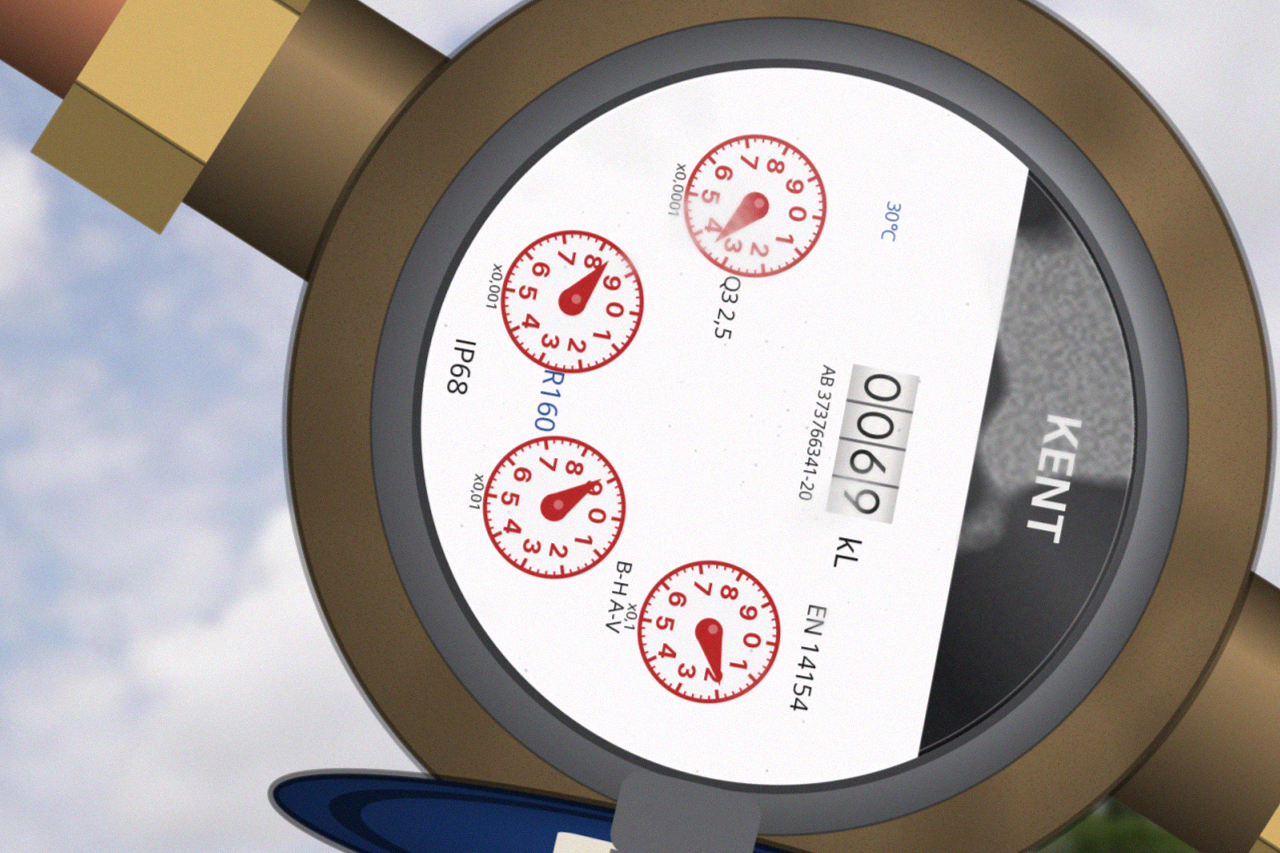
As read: **69.1883** kL
